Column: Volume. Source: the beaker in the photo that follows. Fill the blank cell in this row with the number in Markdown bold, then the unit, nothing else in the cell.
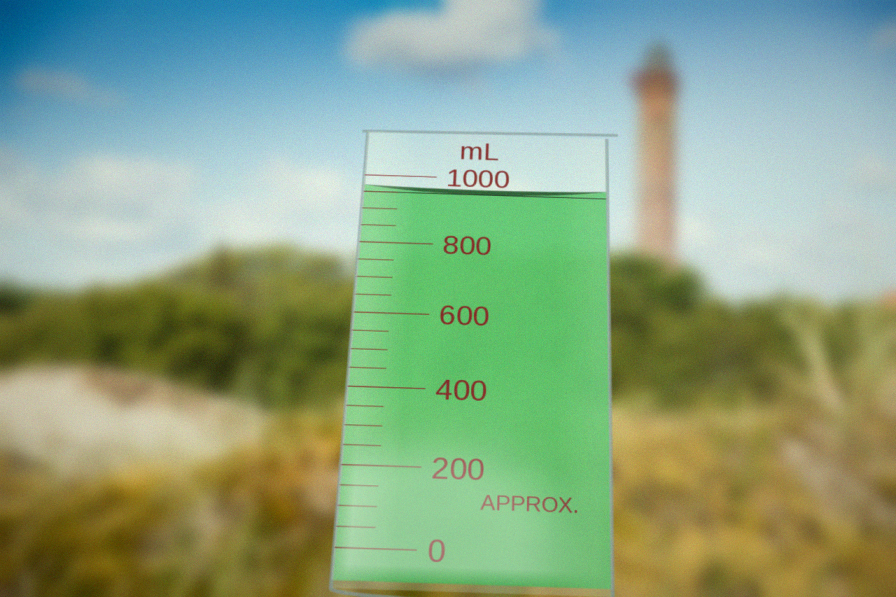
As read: **950** mL
